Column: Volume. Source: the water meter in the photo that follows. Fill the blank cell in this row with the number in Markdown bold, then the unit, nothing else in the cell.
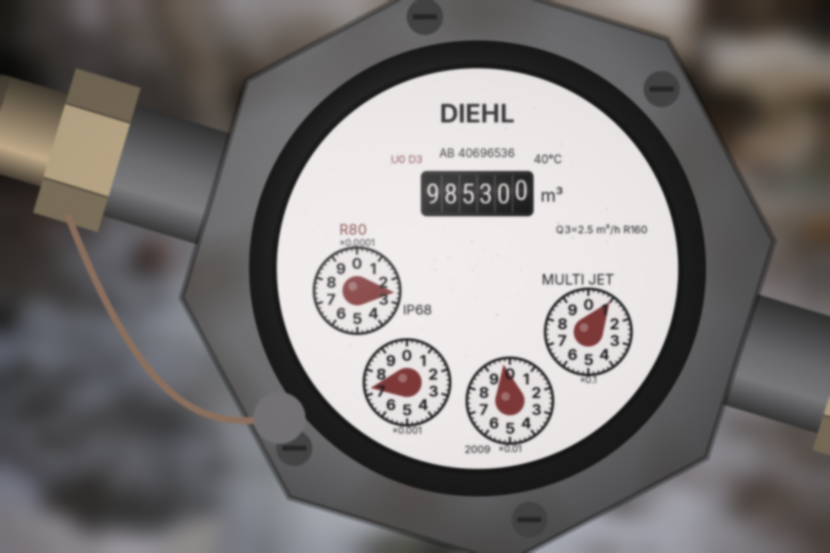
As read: **985300.0972** m³
